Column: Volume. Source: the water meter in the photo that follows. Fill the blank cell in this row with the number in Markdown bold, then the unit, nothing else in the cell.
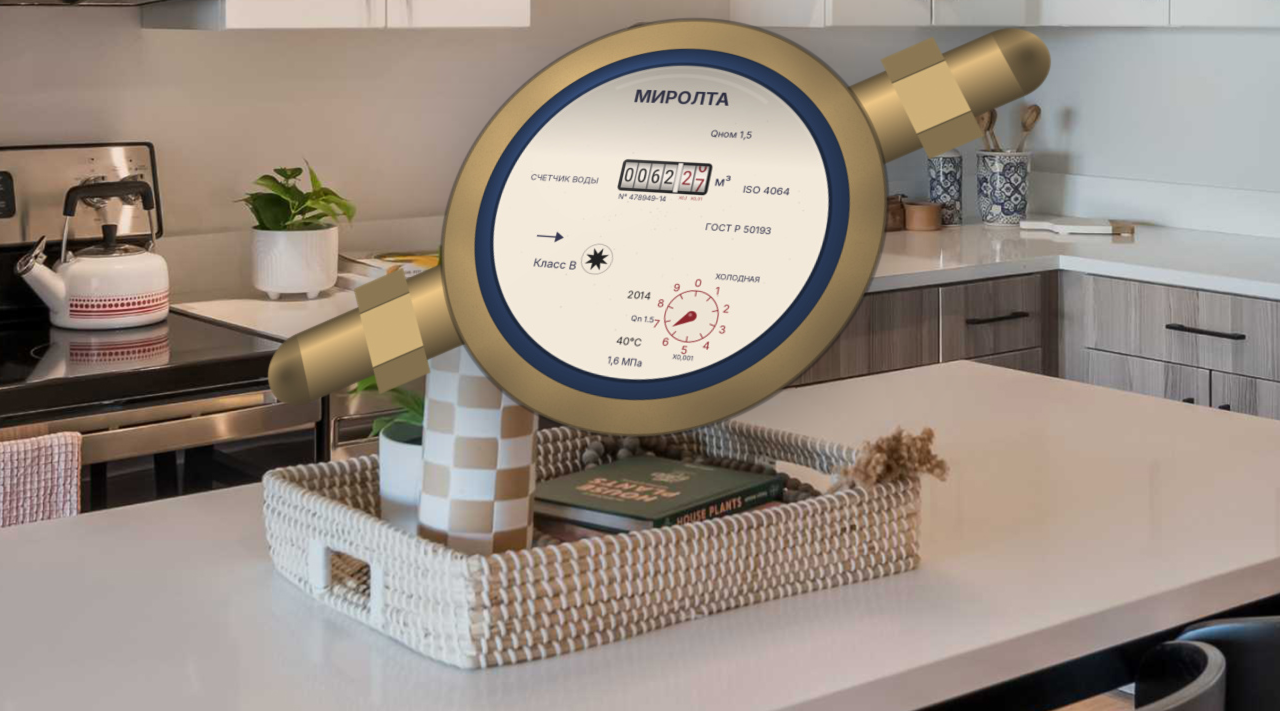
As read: **62.266** m³
